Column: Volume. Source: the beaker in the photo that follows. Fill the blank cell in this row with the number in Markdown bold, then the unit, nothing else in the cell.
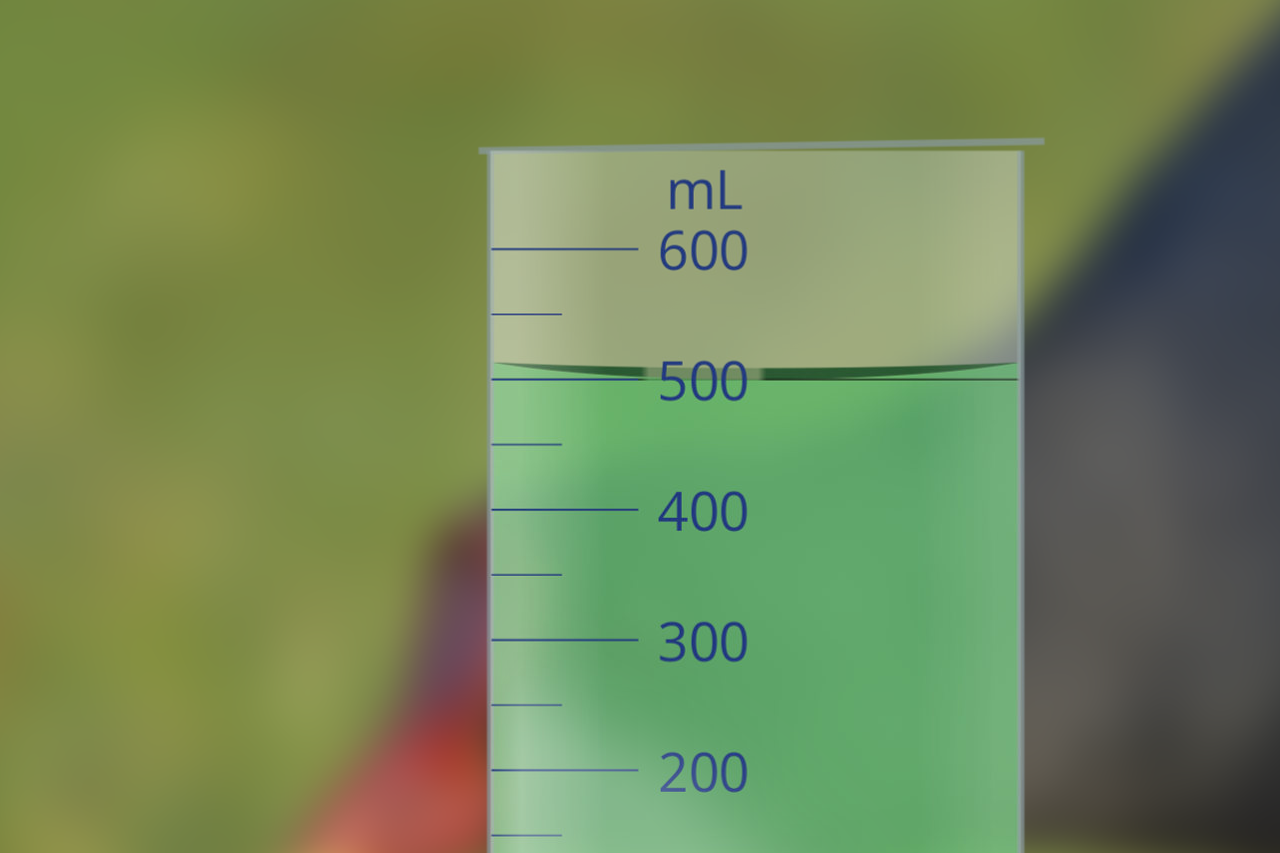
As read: **500** mL
